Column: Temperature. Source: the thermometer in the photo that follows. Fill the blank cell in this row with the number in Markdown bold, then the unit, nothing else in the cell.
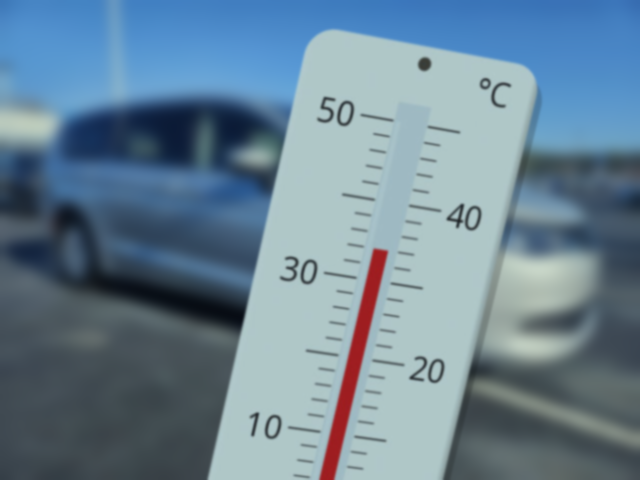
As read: **34** °C
